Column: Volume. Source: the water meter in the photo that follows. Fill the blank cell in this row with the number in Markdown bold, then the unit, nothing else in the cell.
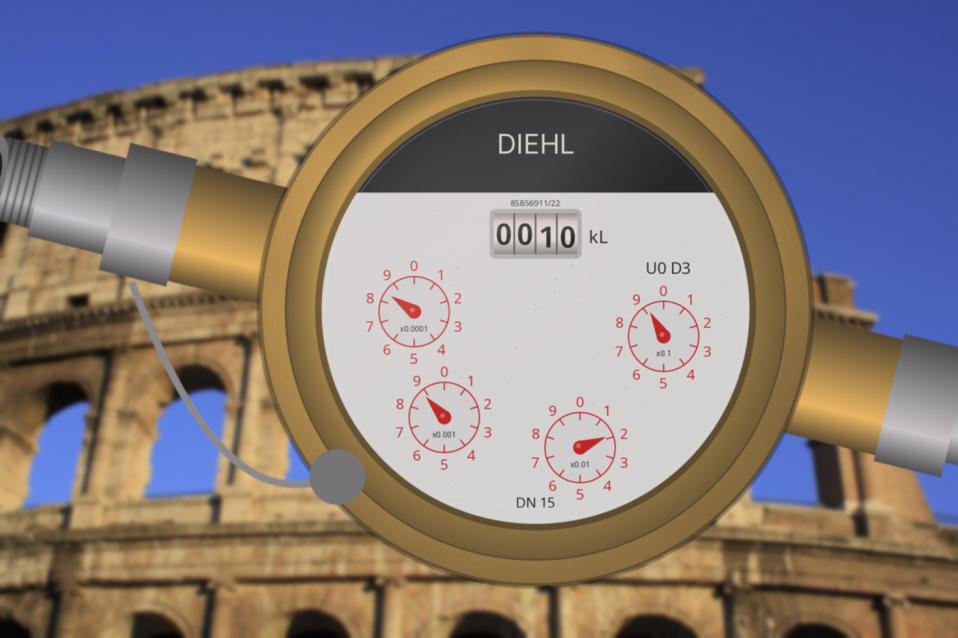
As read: **9.9188** kL
